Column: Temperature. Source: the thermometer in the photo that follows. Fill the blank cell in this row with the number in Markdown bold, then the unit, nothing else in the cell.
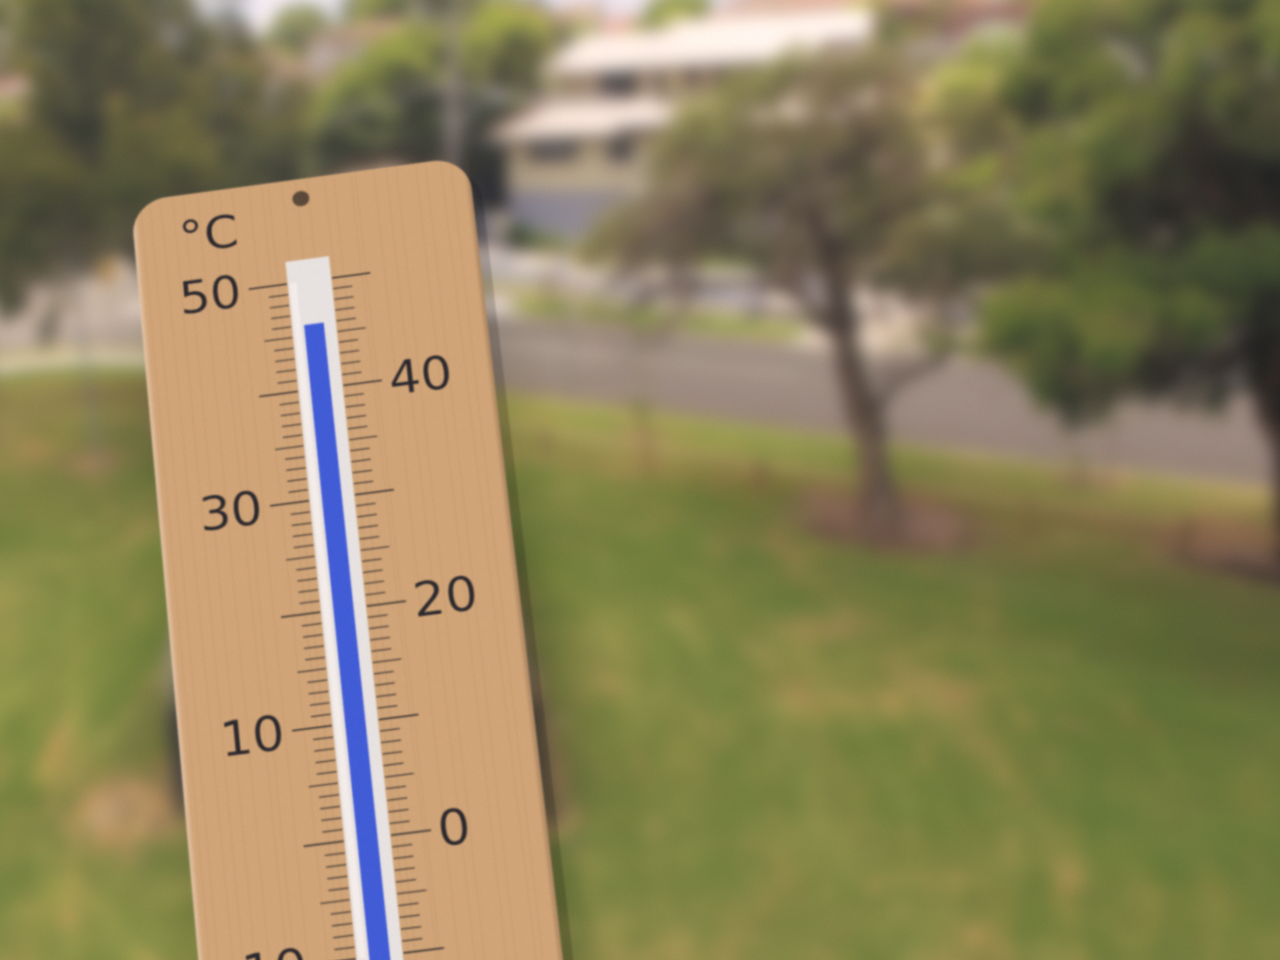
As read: **46** °C
